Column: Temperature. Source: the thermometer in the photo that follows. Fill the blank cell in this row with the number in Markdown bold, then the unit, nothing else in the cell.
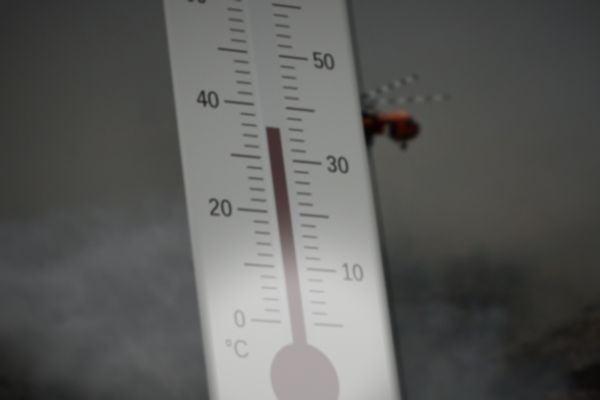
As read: **36** °C
